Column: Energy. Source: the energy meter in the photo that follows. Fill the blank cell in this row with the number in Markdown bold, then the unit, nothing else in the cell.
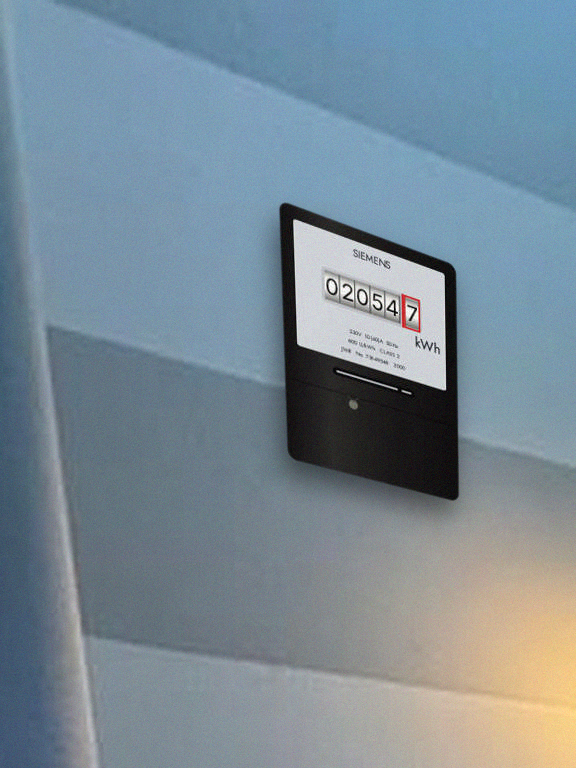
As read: **2054.7** kWh
